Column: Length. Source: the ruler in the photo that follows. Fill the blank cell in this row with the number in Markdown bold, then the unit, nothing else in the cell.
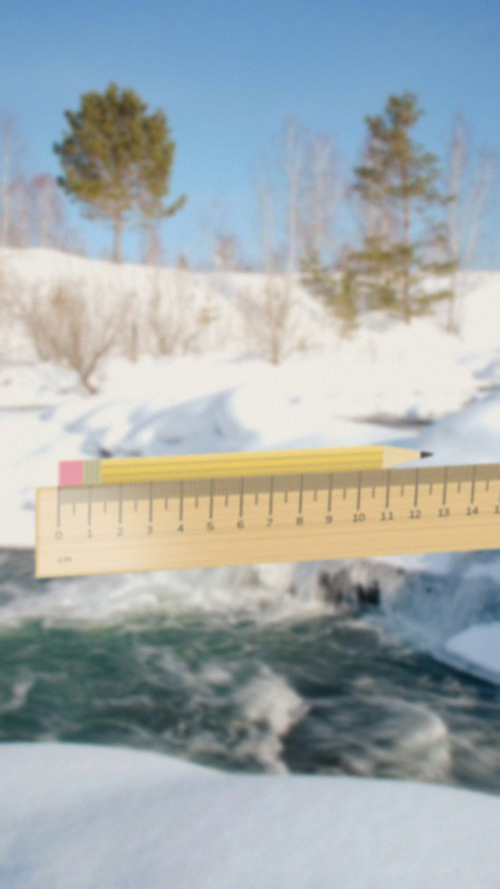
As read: **12.5** cm
